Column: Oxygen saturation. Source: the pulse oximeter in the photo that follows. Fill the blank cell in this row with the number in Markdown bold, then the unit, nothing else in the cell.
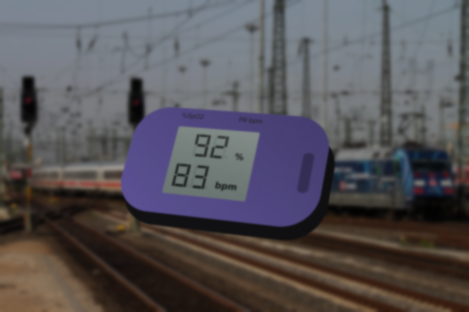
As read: **92** %
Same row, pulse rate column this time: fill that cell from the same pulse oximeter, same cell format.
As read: **83** bpm
